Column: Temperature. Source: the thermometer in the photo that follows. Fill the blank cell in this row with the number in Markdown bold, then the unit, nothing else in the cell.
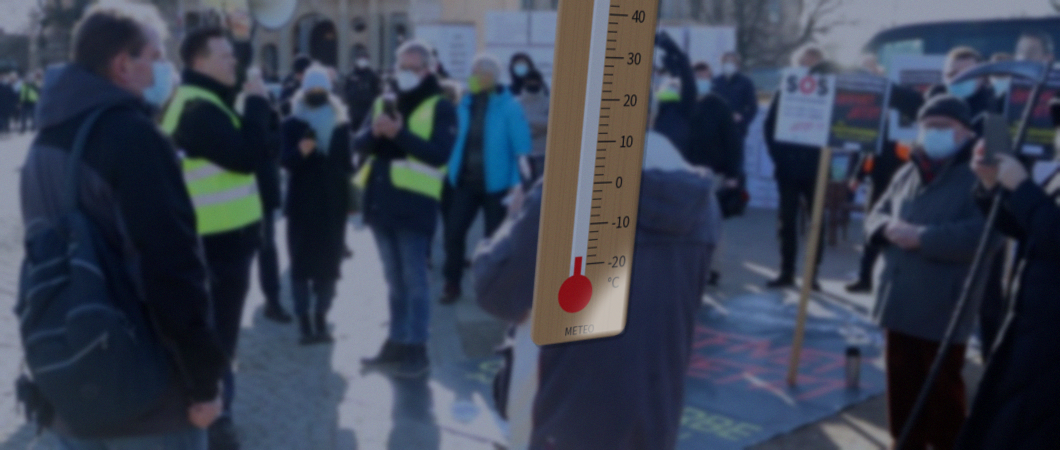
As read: **-18** °C
